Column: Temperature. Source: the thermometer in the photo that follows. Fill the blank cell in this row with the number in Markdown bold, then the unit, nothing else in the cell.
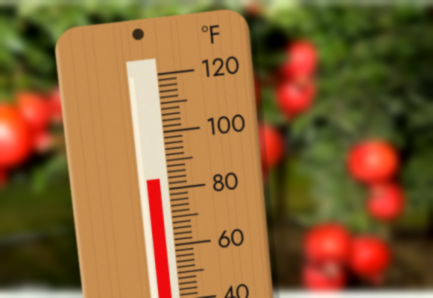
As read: **84** °F
